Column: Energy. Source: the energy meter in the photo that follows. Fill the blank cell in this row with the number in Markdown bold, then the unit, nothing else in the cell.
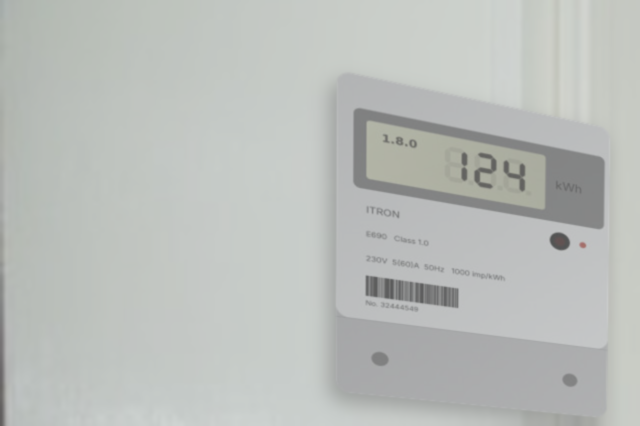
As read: **124** kWh
